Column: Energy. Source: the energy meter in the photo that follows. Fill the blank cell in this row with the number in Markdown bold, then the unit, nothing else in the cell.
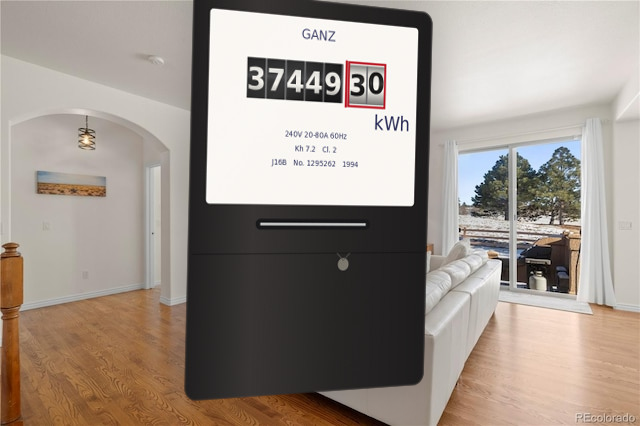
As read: **37449.30** kWh
